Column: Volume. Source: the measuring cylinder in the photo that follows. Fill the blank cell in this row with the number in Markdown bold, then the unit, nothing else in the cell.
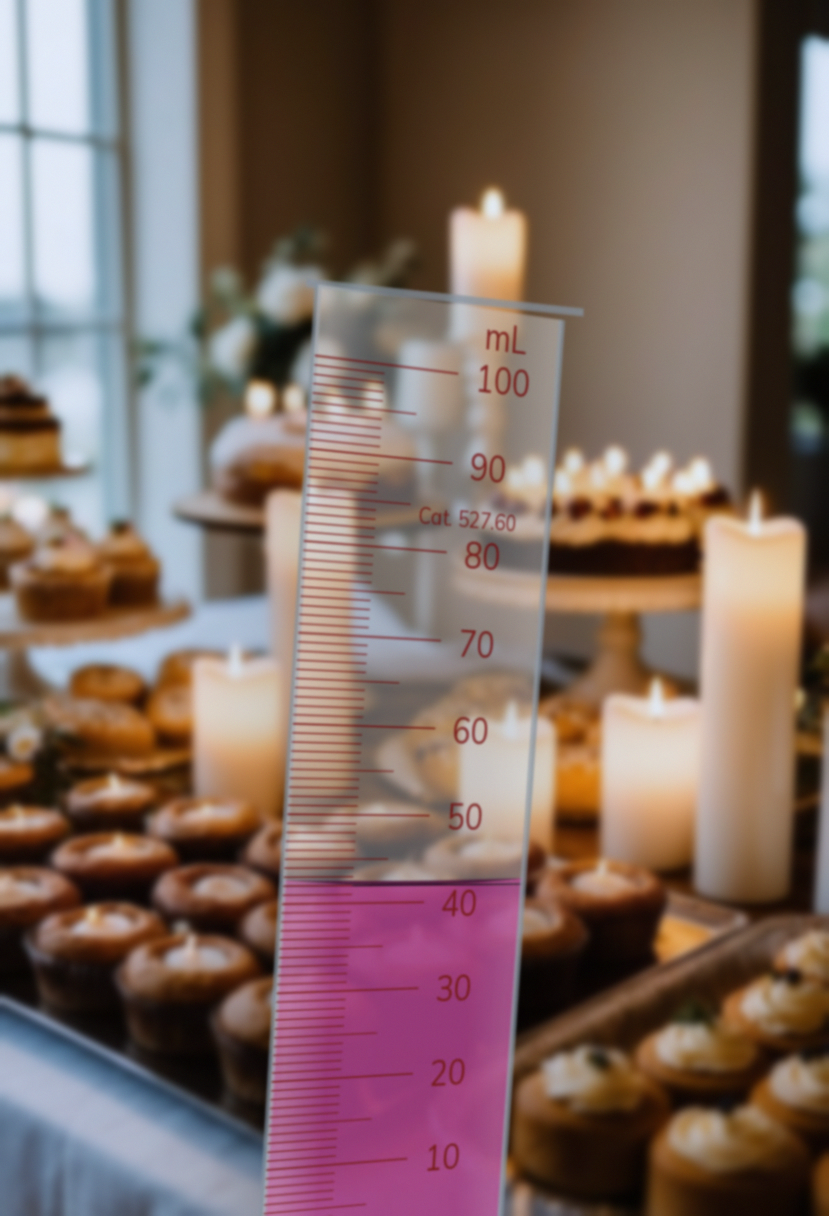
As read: **42** mL
